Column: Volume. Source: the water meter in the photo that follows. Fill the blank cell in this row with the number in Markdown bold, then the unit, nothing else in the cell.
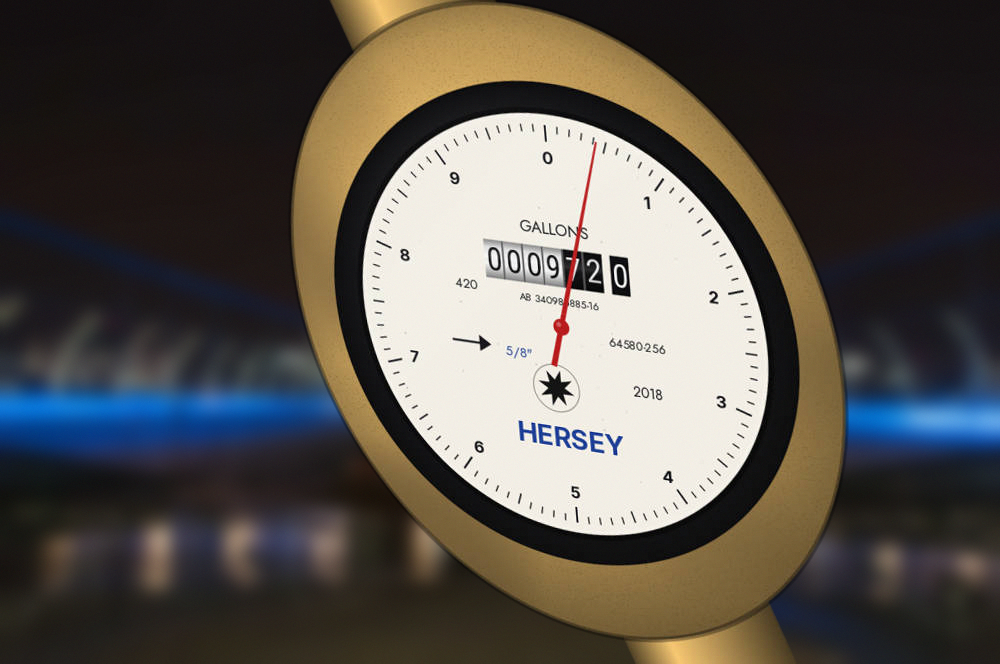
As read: **9720.4** gal
